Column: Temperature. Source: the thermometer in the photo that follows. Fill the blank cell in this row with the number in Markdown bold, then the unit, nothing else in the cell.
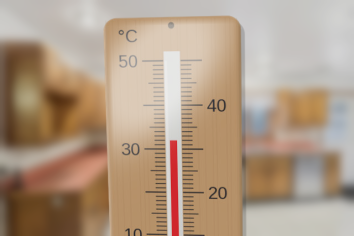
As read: **32** °C
